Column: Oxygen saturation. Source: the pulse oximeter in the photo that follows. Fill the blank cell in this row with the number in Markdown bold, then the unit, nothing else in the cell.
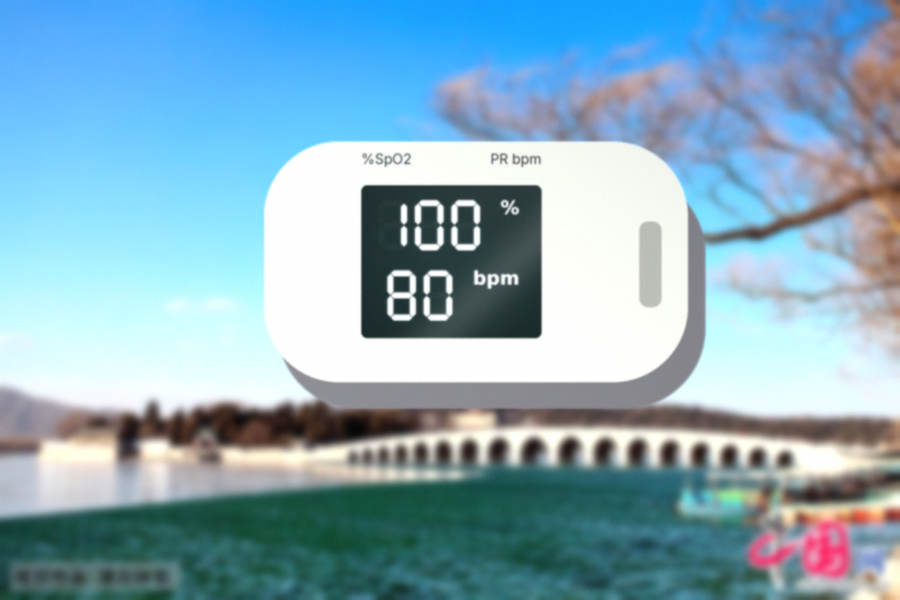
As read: **100** %
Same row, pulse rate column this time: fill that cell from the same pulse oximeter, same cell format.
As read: **80** bpm
